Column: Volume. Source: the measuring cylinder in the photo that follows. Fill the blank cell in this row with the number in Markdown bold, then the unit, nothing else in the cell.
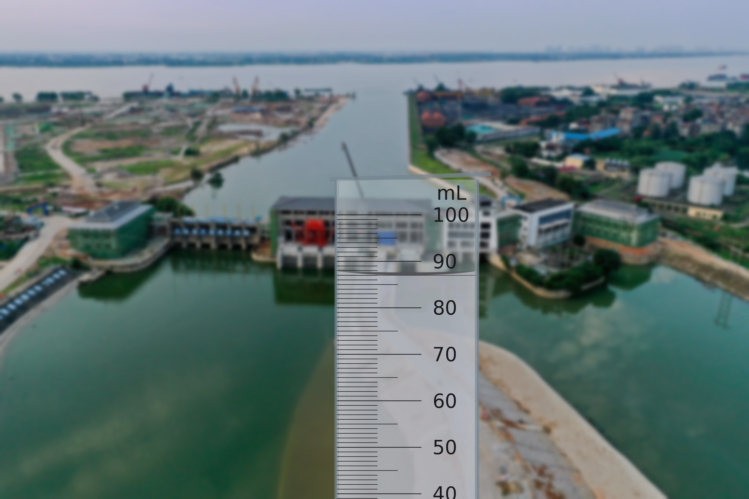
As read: **87** mL
